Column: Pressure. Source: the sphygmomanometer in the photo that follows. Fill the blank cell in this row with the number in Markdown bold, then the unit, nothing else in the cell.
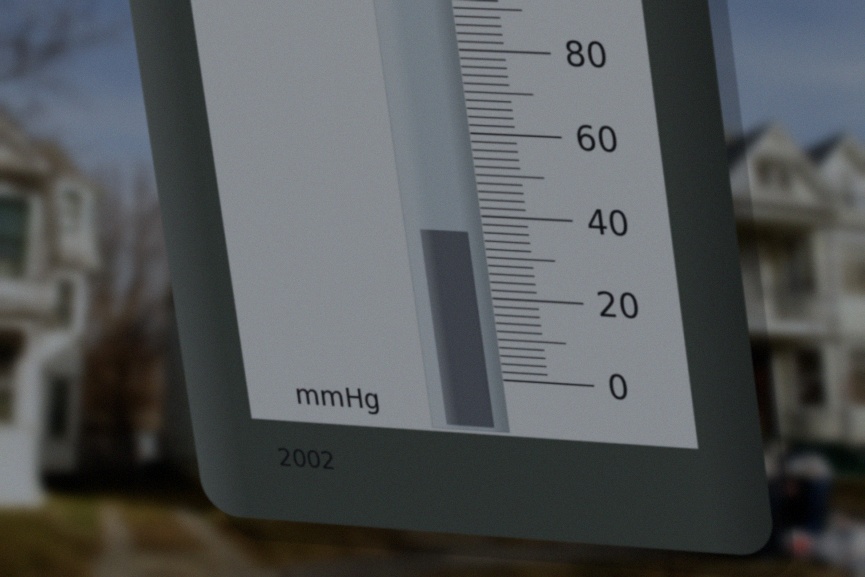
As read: **36** mmHg
